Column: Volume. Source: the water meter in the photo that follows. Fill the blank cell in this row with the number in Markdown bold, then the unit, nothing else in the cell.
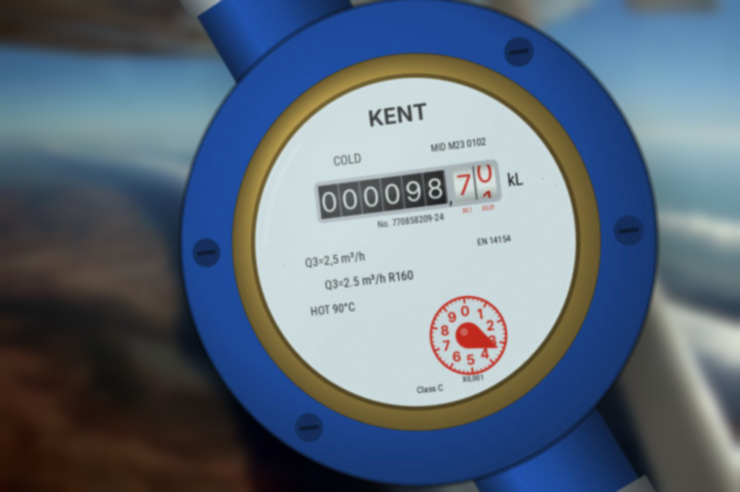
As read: **98.703** kL
